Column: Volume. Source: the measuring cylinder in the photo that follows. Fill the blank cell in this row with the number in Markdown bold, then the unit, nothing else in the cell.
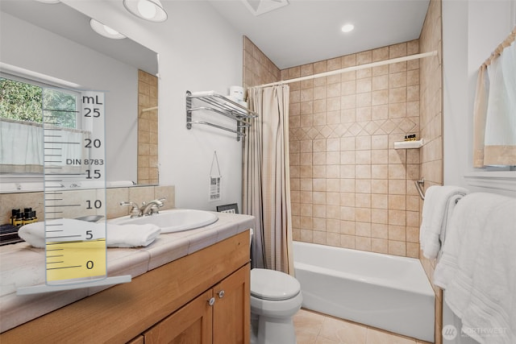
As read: **4** mL
